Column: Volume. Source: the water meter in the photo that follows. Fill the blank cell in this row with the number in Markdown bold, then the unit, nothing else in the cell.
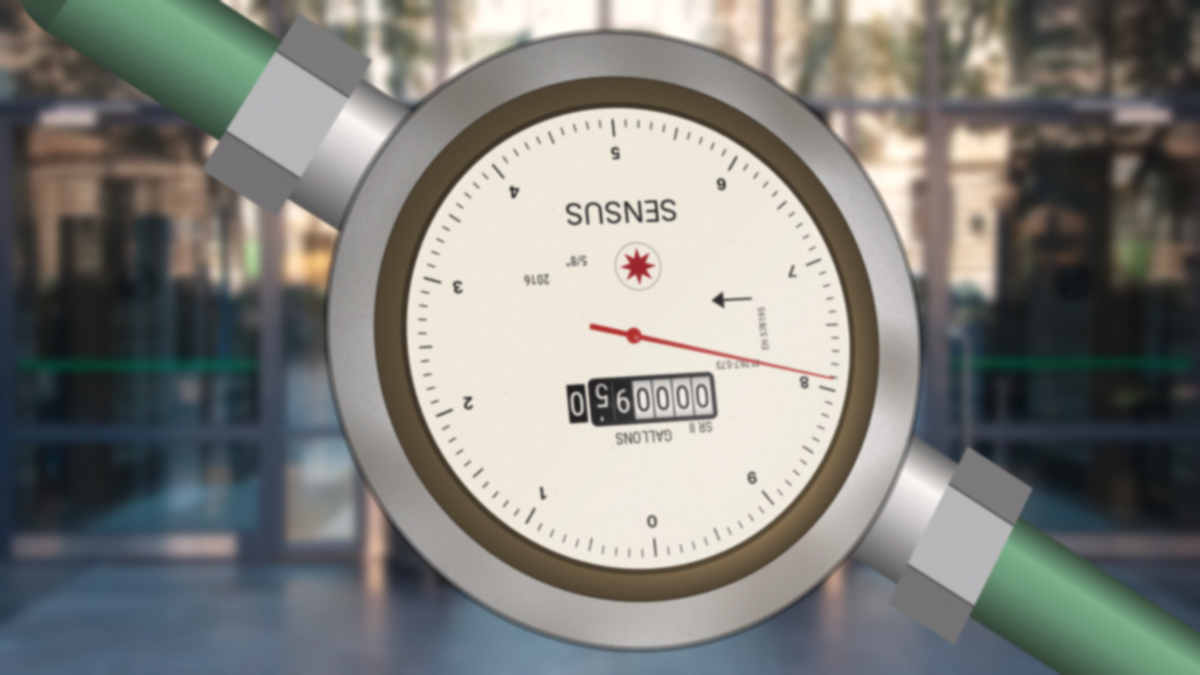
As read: **947.9** gal
